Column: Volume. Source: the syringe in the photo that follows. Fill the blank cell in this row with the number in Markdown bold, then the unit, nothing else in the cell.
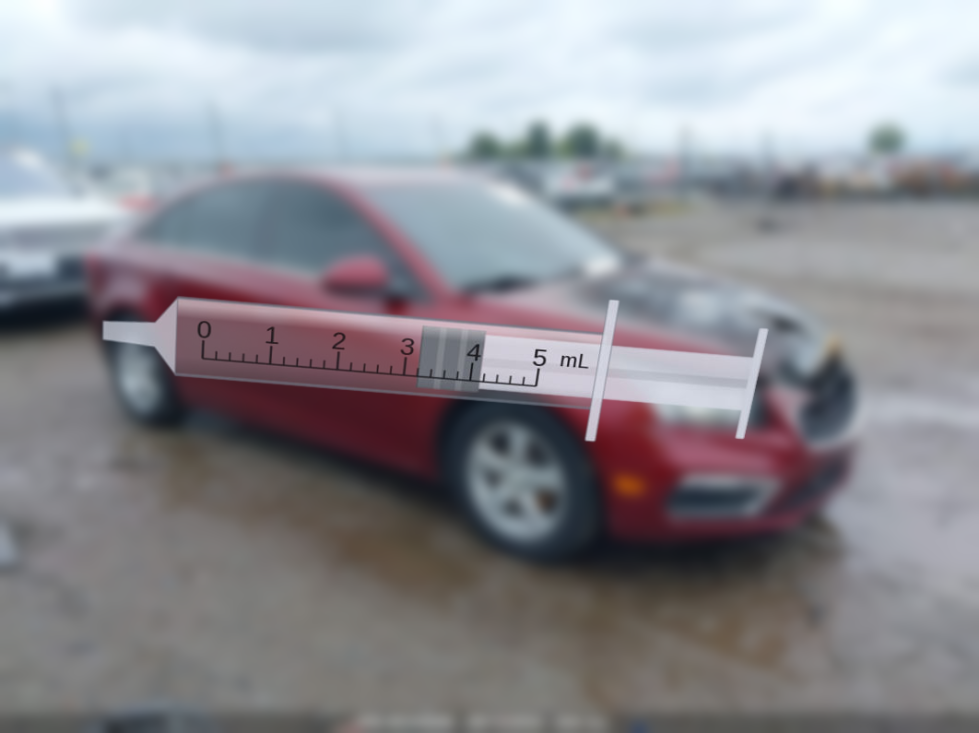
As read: **3.2** mL
